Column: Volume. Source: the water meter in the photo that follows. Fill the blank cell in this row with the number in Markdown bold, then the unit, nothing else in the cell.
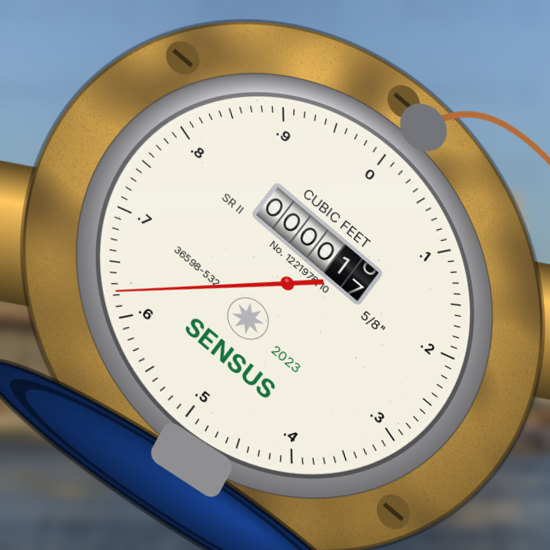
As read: **16.62** ft³
